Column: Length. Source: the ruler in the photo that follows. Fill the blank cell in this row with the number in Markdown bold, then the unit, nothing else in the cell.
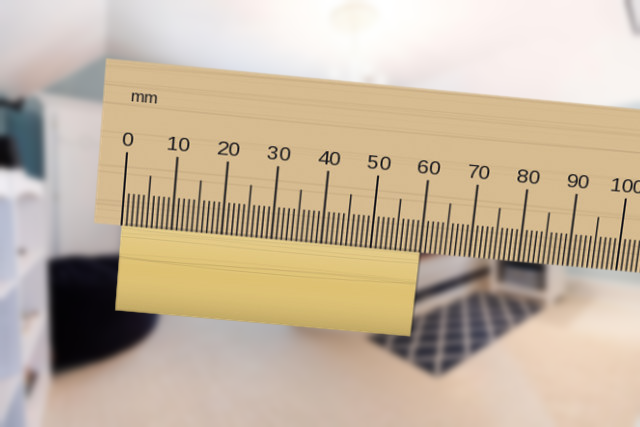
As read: **60** mm
